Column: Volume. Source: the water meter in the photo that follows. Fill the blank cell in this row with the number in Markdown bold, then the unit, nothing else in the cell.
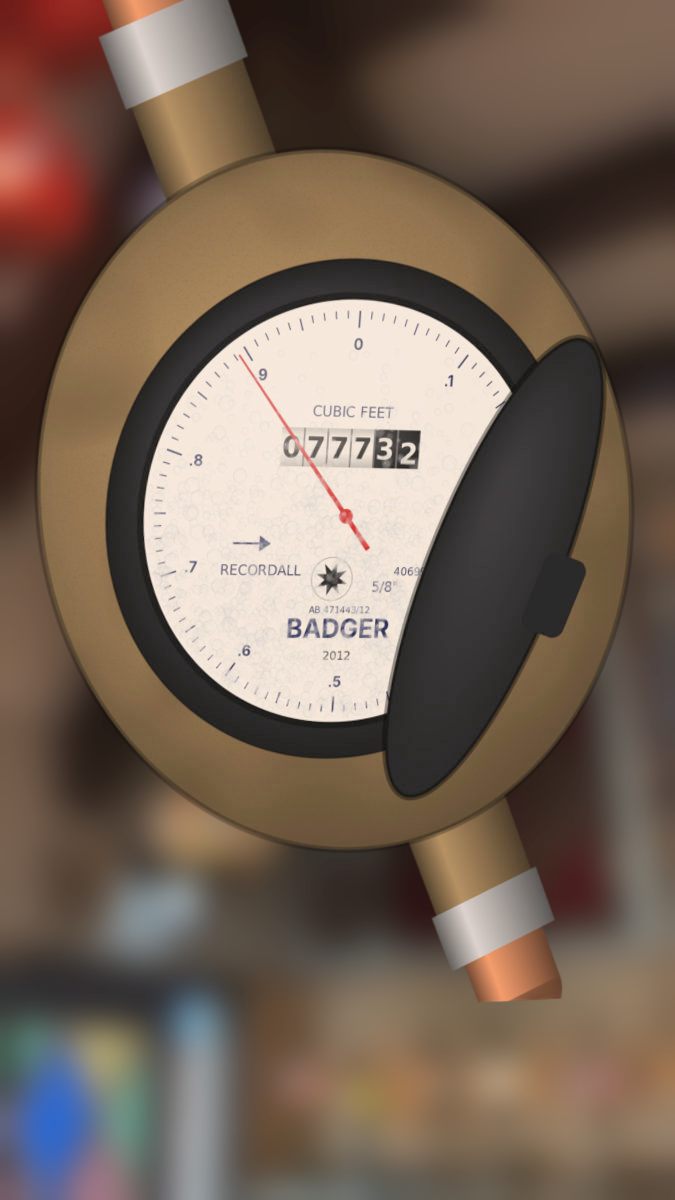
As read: **77731.89** ft³
